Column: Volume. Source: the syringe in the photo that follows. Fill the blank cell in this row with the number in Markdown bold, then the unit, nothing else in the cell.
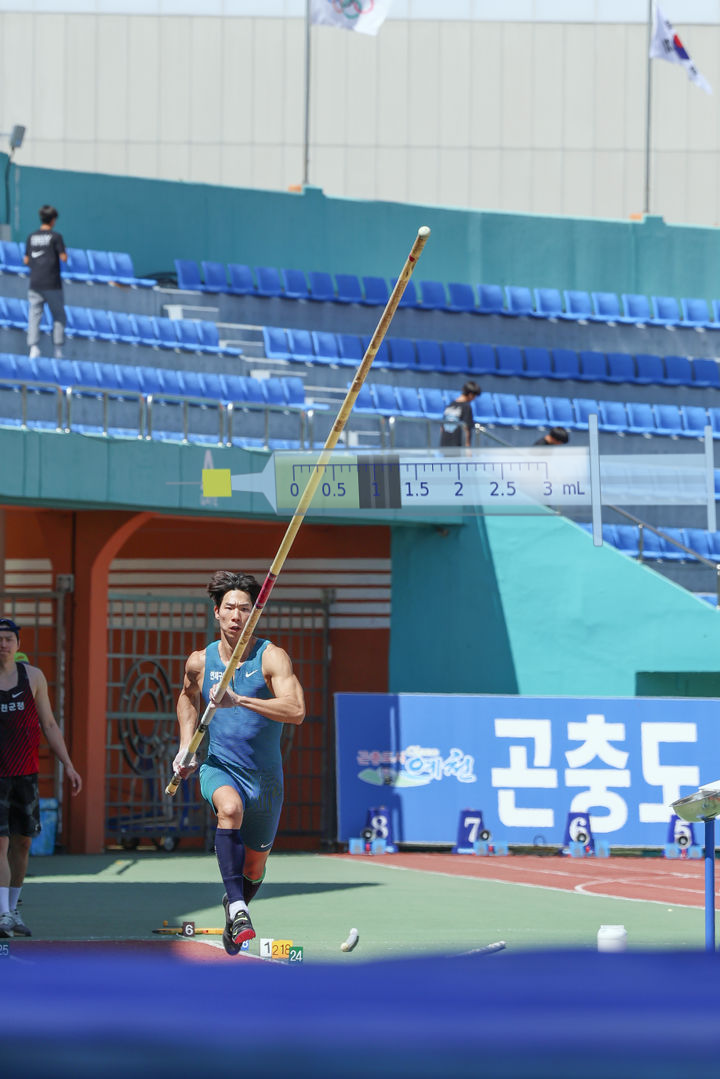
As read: **0.8** mL
